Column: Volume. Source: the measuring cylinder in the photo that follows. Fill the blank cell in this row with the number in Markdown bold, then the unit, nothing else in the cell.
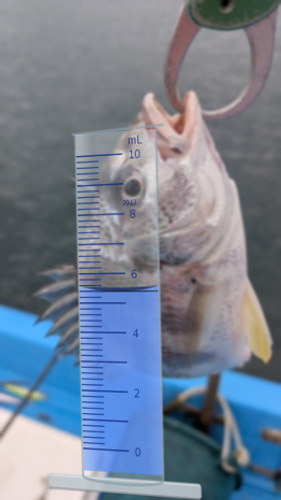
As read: **5.4** mL
